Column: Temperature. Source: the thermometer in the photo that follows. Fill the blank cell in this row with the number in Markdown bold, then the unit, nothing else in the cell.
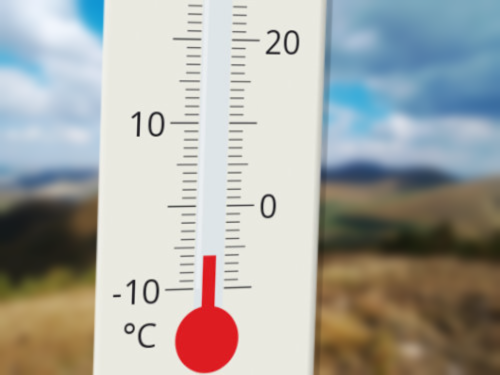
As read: **-6** °C
